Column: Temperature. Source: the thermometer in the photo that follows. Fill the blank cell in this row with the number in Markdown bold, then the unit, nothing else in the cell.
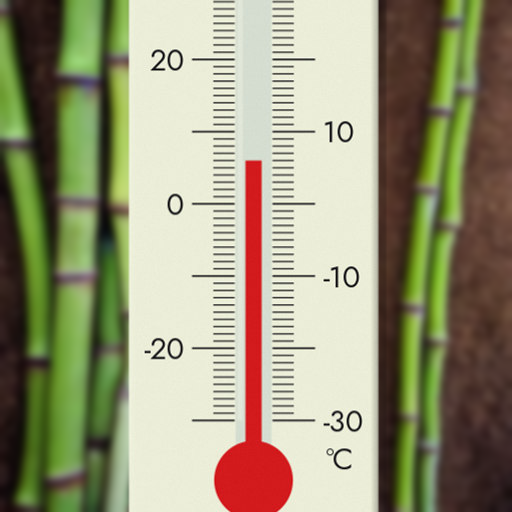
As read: **6** °C
